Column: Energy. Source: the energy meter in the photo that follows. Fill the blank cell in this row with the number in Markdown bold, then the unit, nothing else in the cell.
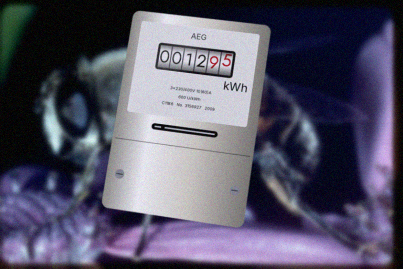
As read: **12.95** kWh
